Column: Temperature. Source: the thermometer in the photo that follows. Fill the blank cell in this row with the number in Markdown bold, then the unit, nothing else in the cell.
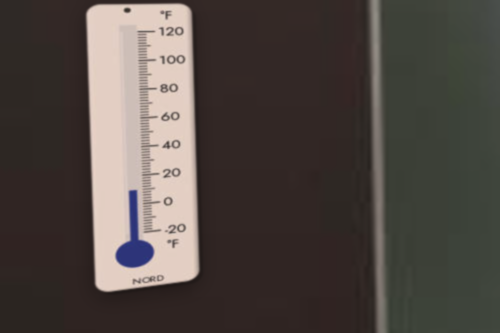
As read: **10** °F
